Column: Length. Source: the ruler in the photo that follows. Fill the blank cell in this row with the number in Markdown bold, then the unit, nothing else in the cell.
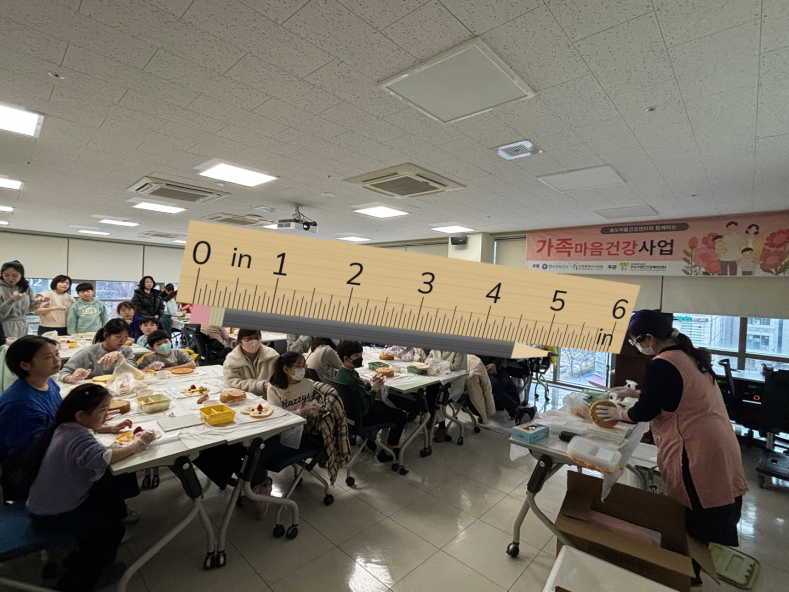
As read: **5.25** in
